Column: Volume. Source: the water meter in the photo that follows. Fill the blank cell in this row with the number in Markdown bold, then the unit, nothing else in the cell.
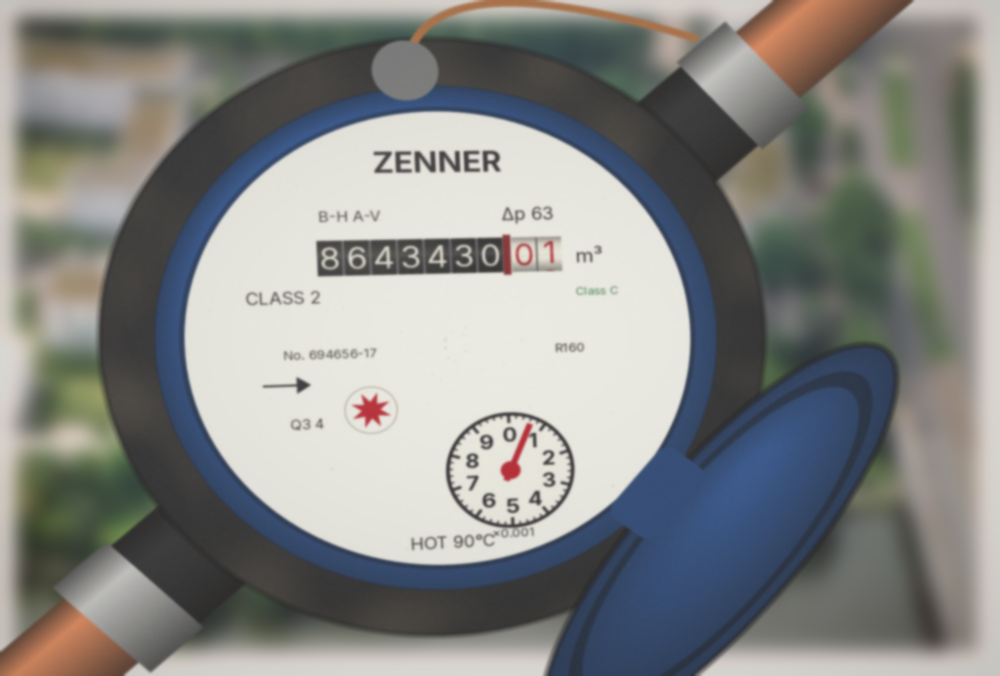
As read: **8643430.010** m³
